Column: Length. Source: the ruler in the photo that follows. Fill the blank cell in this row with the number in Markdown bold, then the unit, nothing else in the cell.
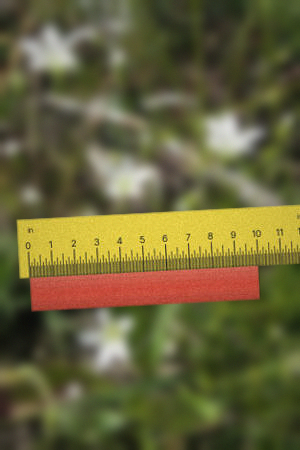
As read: **10** in
